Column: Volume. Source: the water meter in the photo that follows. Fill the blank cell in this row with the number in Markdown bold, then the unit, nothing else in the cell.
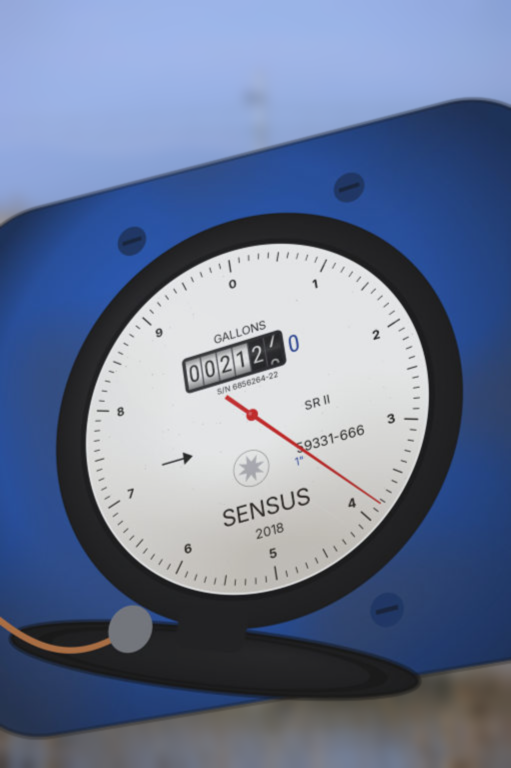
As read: **21273.8** gal
